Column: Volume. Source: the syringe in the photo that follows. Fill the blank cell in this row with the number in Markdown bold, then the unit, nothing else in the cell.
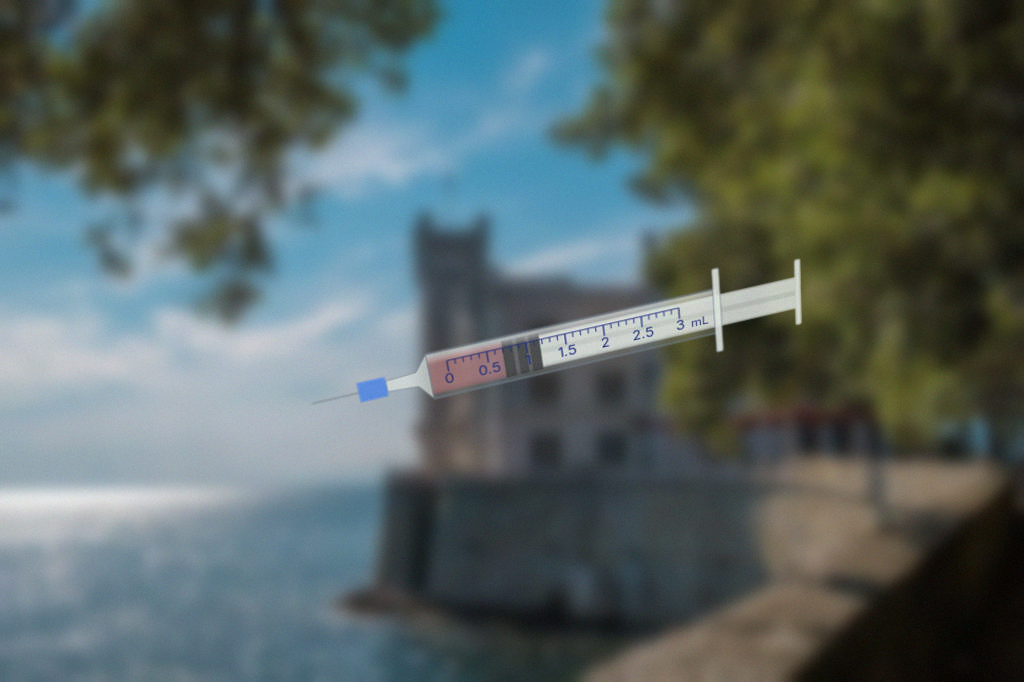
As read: **0.7** mL
